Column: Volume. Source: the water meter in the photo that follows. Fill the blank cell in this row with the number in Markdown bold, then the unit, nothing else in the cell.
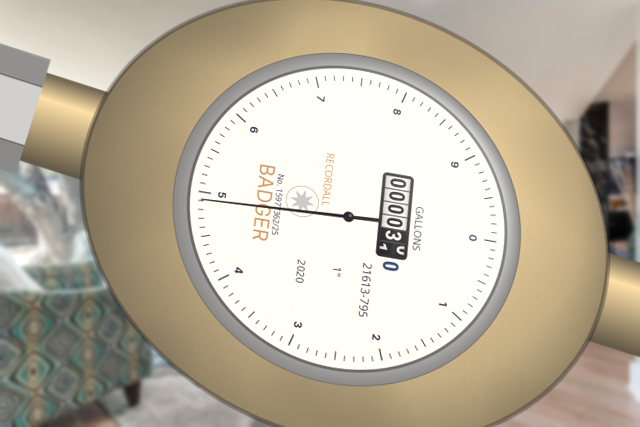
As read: **304.9** gal
